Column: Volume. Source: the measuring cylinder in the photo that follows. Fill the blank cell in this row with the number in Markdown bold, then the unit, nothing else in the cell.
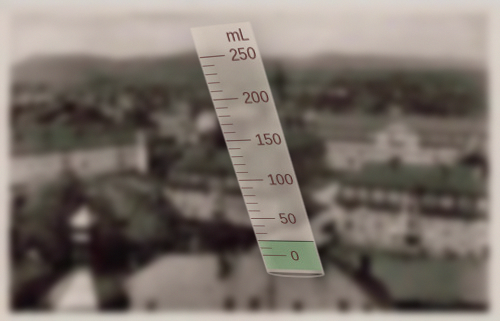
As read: **20** mL
